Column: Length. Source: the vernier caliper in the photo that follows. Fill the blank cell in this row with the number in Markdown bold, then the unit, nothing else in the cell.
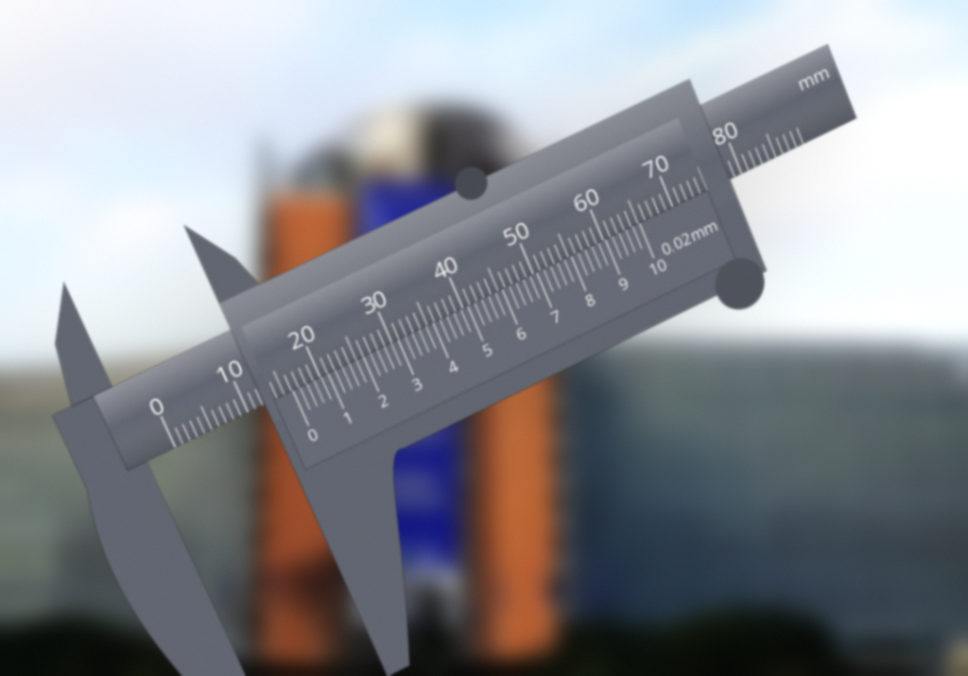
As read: **16.2** mm
